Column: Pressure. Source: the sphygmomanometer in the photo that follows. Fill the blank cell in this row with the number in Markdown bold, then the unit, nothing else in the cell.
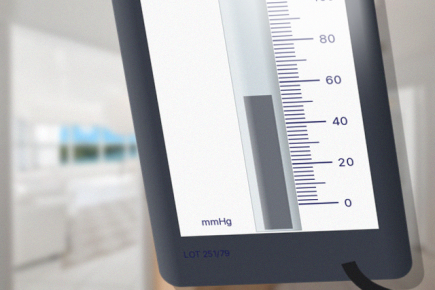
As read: **54** mmHg
